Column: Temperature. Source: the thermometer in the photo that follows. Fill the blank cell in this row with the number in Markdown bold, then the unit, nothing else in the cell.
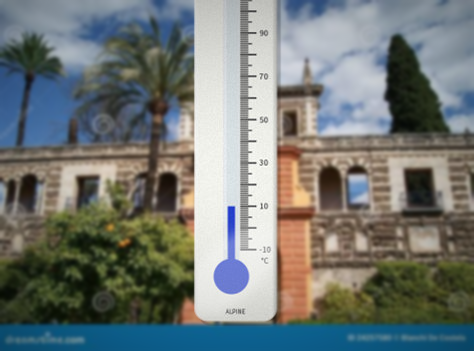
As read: **10** °C
